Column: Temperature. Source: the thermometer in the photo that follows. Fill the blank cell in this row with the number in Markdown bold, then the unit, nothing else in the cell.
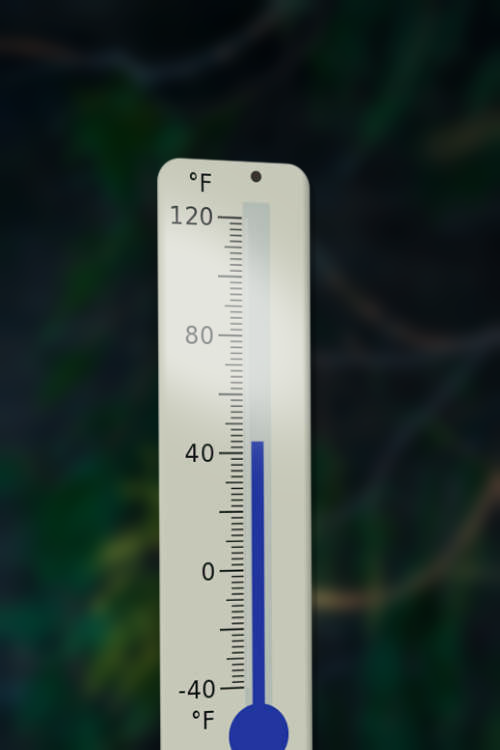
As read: **44** °F
